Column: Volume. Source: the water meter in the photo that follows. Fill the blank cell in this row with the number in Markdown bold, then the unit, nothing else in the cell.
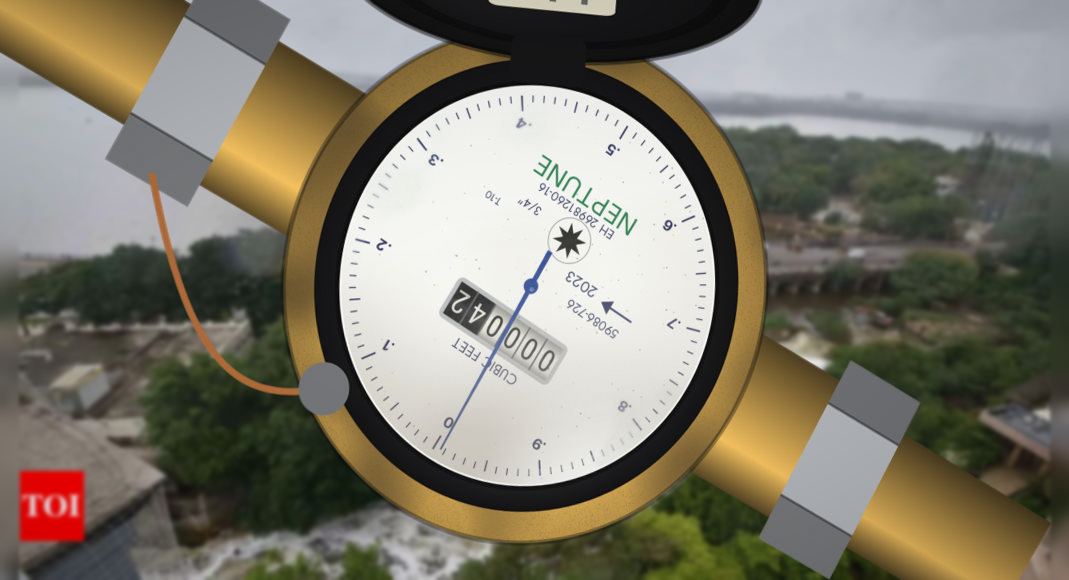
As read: **41.99** ft³
